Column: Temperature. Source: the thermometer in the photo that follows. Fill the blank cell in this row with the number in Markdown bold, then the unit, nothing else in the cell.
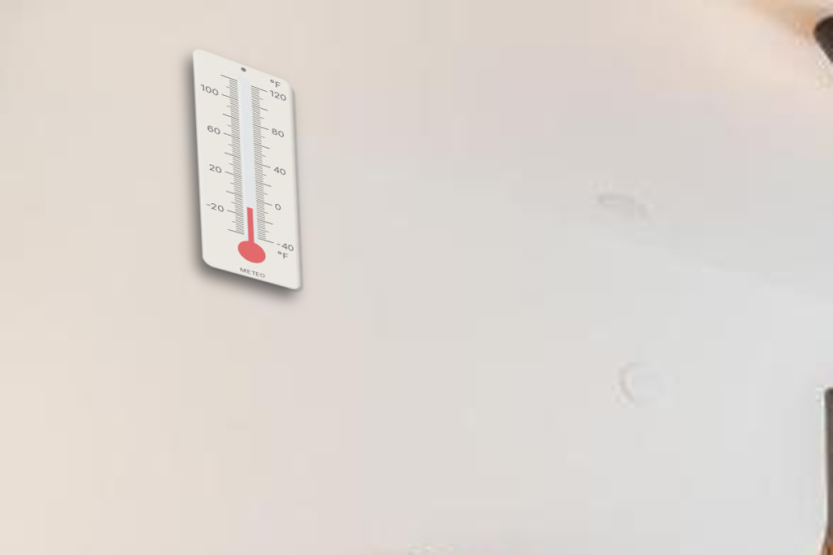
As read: **-10** °F
